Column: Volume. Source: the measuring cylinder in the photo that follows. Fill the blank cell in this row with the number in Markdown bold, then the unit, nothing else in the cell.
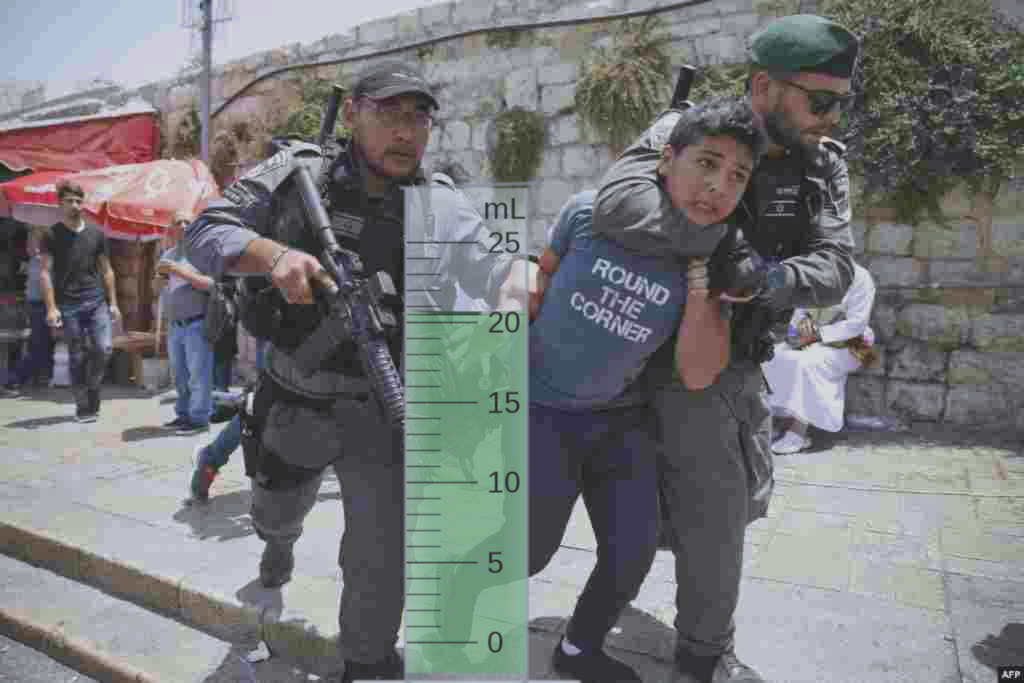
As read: **20.5** mL
